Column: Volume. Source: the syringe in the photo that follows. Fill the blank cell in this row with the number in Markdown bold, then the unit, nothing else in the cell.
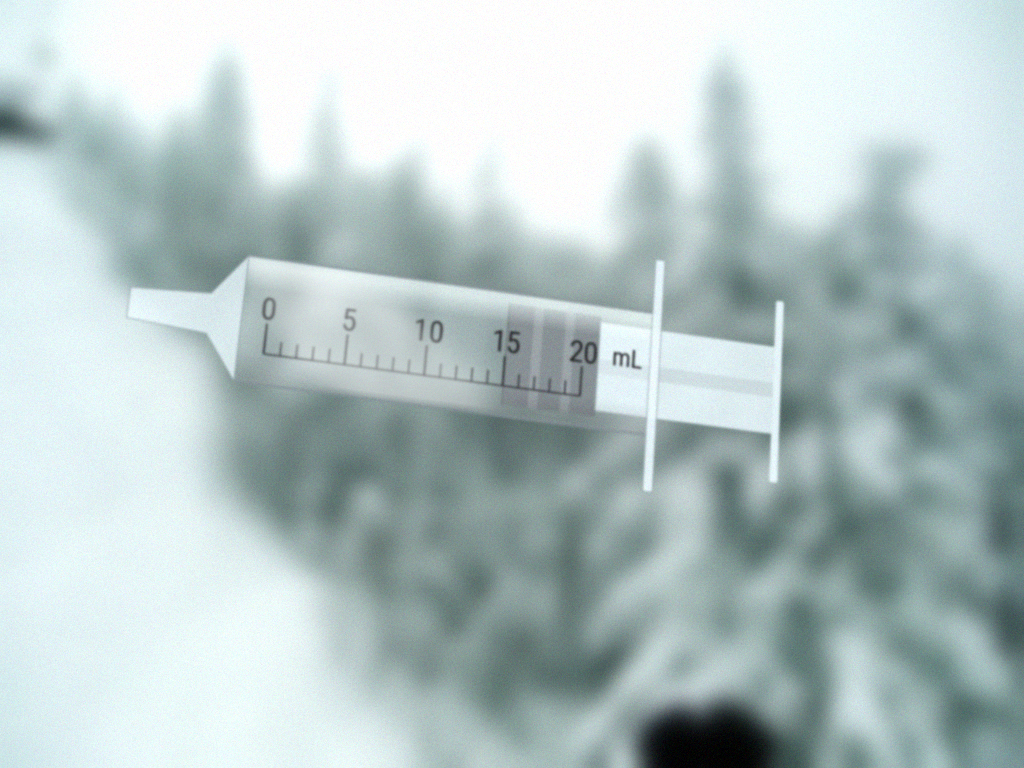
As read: **15** mL
